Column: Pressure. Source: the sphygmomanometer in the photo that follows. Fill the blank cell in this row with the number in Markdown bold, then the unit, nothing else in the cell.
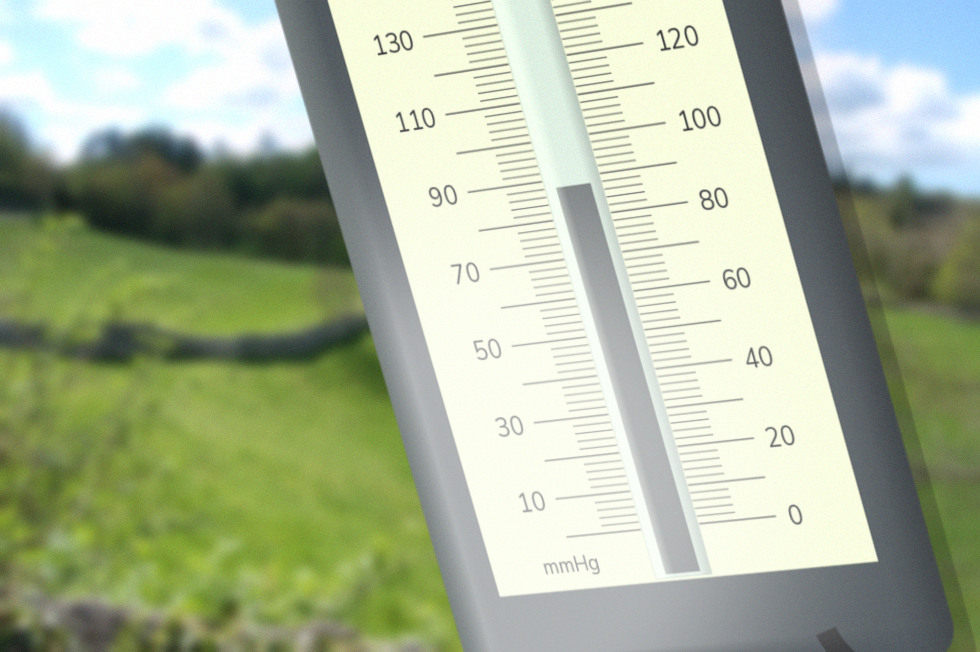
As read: **88** mmHg
